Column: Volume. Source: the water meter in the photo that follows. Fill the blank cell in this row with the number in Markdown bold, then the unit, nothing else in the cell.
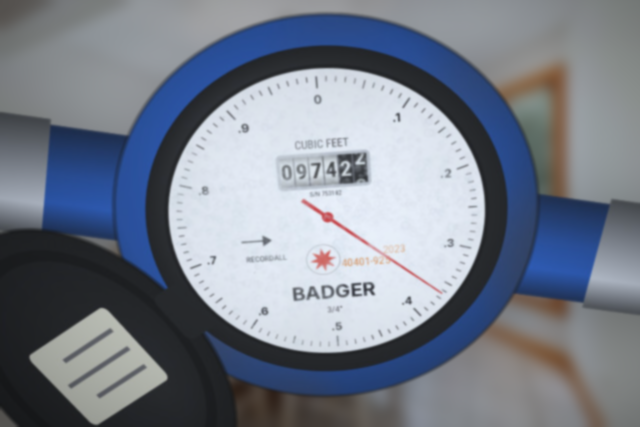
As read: **97422.36** ft³
